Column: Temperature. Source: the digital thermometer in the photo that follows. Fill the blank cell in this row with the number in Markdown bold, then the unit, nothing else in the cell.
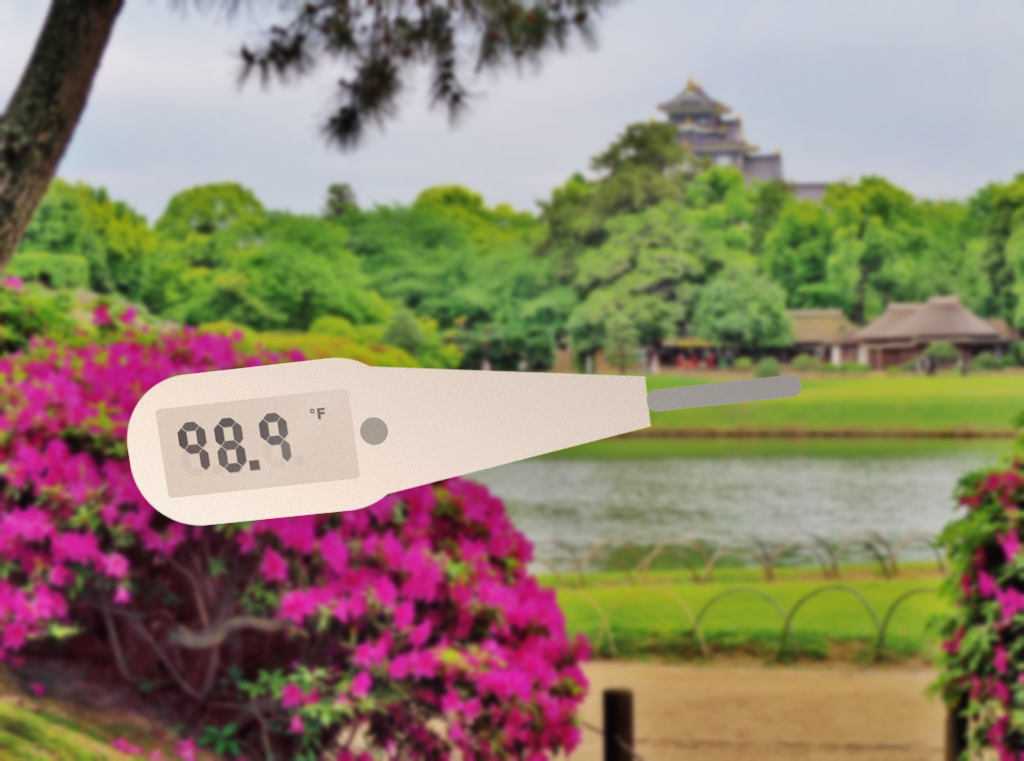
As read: **98.9** °F
